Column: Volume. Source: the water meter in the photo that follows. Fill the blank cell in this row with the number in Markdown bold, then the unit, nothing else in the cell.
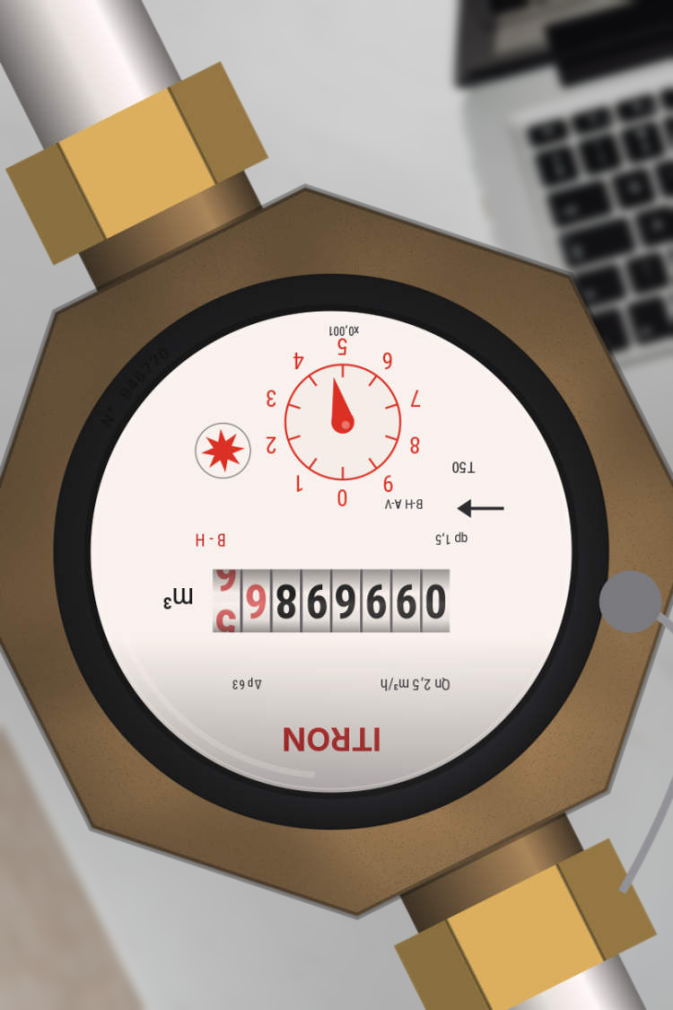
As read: **99698.654** m³
